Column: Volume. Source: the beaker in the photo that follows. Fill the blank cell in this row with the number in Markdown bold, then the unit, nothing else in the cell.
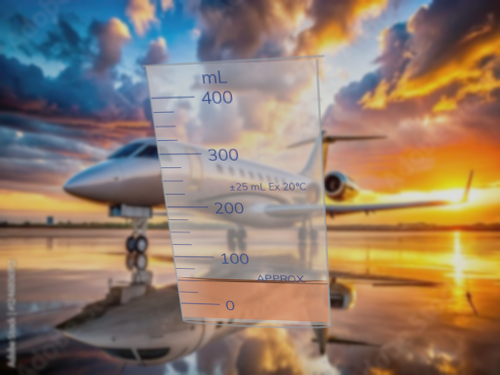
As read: **50** mL
